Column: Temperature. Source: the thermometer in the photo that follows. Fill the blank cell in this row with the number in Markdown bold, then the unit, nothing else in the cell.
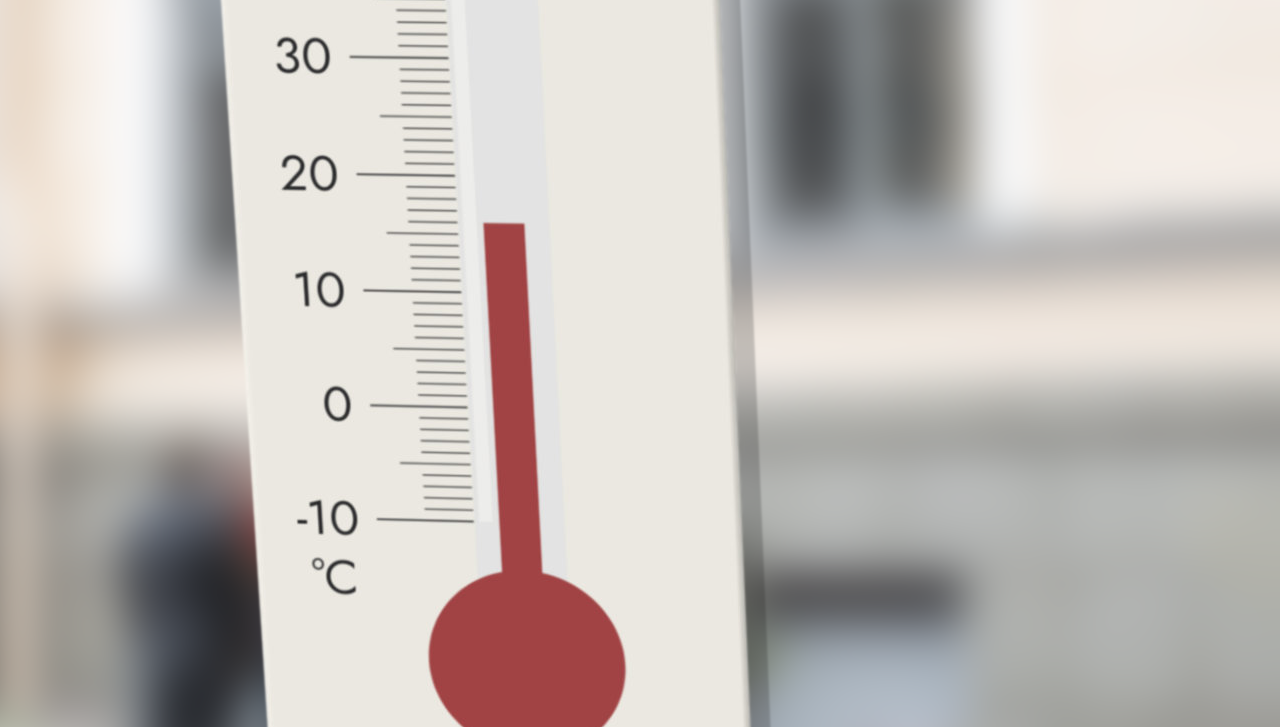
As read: **16** °C
